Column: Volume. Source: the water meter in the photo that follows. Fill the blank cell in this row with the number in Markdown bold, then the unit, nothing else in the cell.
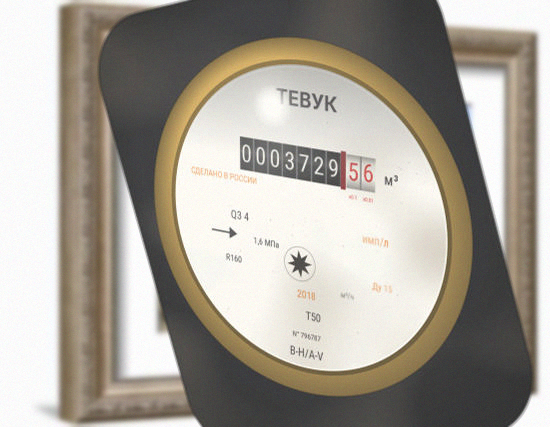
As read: **3729.56** m³
